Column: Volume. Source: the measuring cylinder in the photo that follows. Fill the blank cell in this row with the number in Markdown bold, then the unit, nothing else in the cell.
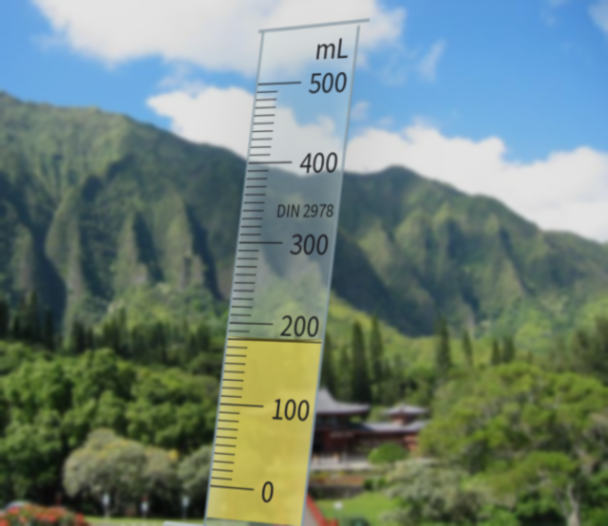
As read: **180** mL
